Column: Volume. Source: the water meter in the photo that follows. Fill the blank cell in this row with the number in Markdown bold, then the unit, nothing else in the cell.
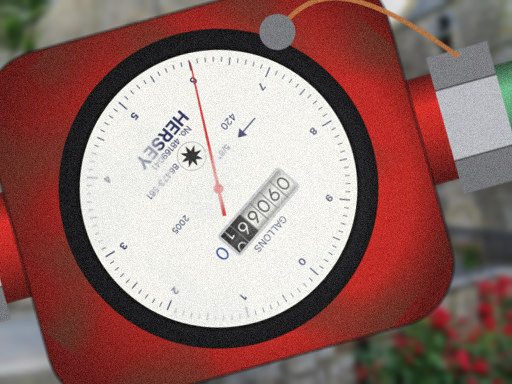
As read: **906606.0** gal
